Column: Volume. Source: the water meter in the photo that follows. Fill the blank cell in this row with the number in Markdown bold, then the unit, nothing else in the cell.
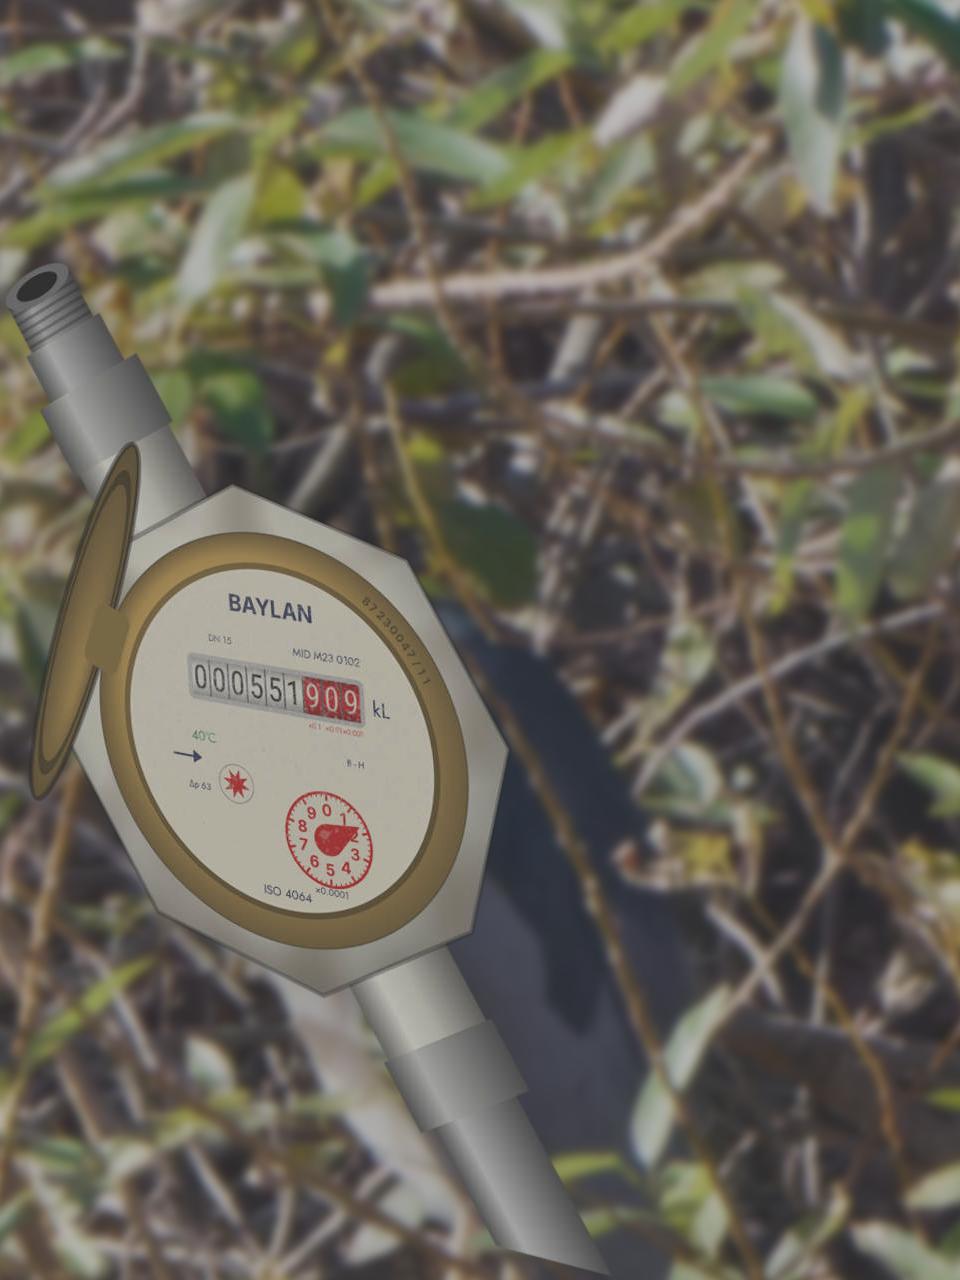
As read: **551.9091** kL
